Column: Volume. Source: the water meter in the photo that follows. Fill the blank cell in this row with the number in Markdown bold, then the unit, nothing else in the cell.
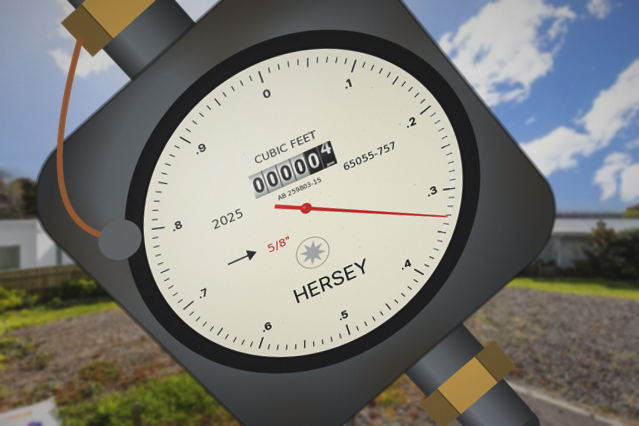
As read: **4.33** ft³
